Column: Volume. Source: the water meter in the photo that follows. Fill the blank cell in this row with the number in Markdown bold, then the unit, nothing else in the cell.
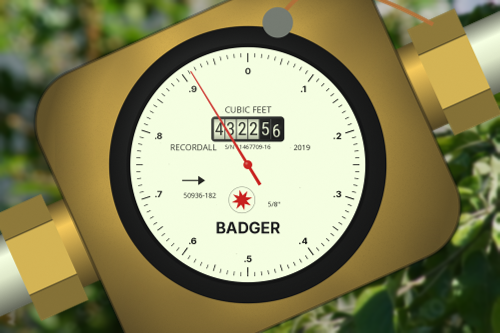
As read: **432255.91** ft³
